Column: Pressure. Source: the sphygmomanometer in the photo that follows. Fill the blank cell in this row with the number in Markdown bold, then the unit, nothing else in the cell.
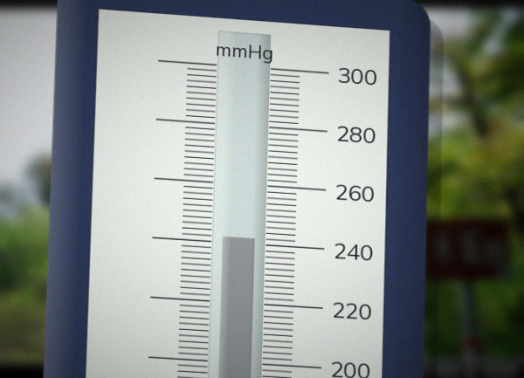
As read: **242** mmHg
